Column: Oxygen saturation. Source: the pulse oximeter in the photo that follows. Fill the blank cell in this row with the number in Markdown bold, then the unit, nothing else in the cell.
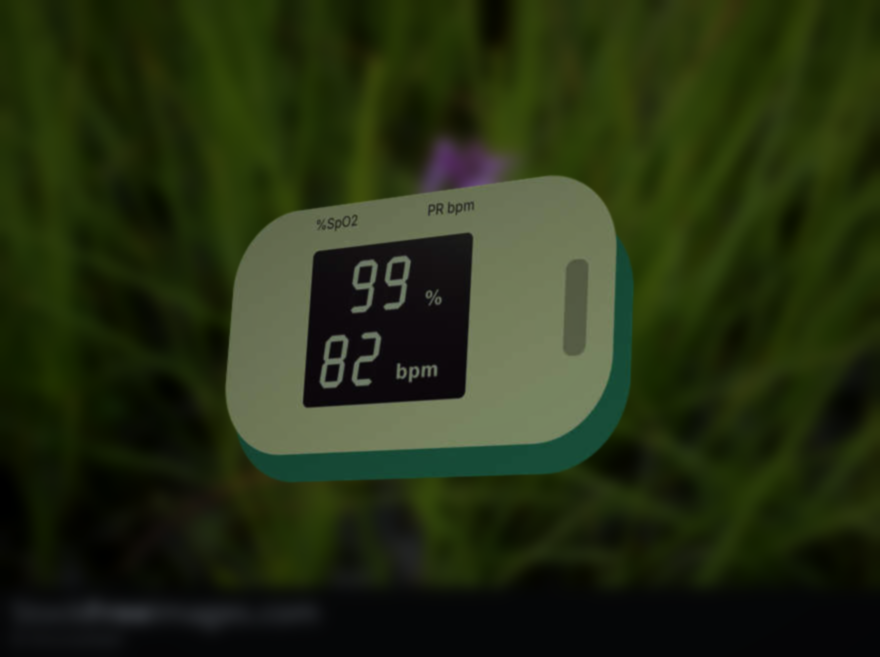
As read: **99** %
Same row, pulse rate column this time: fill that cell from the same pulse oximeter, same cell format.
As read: **82** bpm
